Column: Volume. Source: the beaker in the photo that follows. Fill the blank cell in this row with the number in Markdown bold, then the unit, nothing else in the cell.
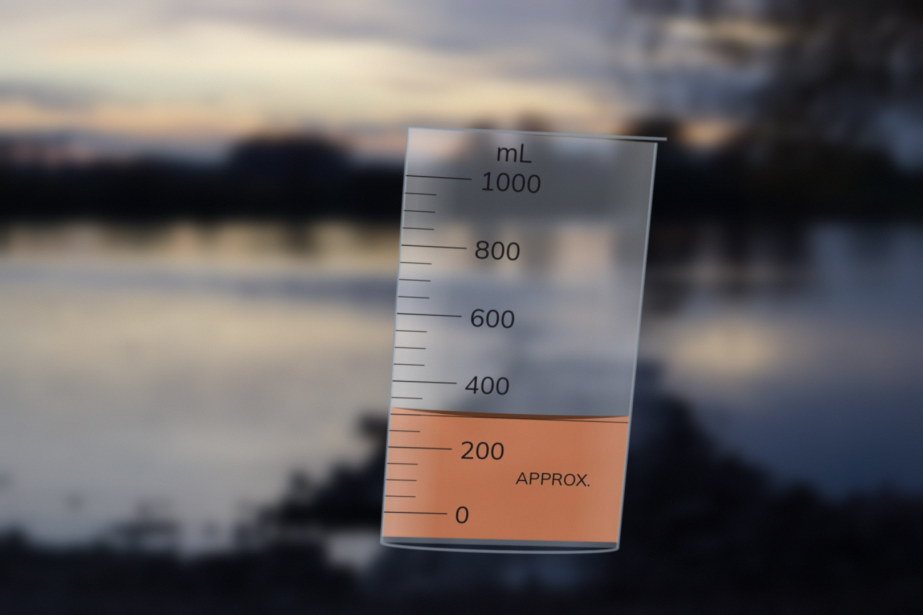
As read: **300** mL
